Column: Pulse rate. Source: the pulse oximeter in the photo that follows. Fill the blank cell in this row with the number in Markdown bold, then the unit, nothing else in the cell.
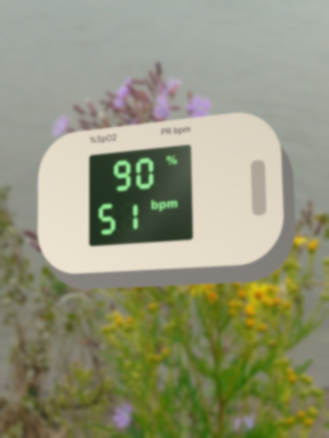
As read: **51** bpm
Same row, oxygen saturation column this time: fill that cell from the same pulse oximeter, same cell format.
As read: **90** %
